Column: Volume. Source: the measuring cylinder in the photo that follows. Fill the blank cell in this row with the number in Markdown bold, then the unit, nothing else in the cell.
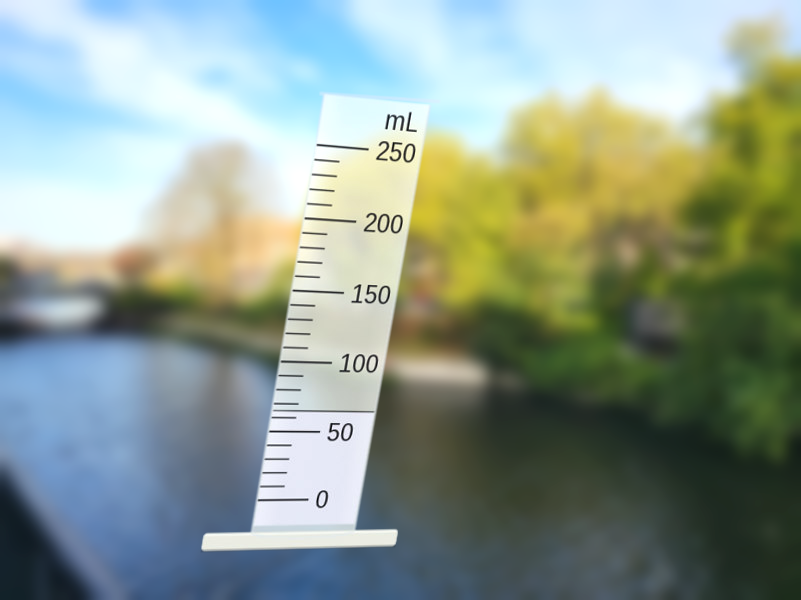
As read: **65** mL
